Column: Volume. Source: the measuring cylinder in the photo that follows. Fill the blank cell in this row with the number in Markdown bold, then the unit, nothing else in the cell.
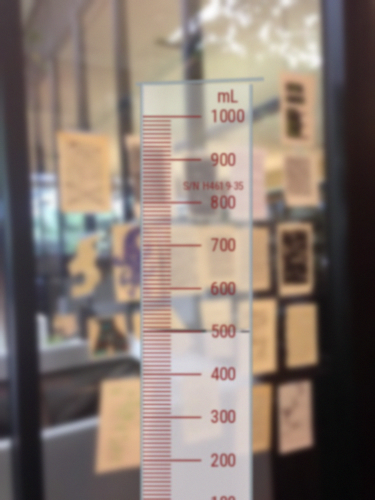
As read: **500** mL
